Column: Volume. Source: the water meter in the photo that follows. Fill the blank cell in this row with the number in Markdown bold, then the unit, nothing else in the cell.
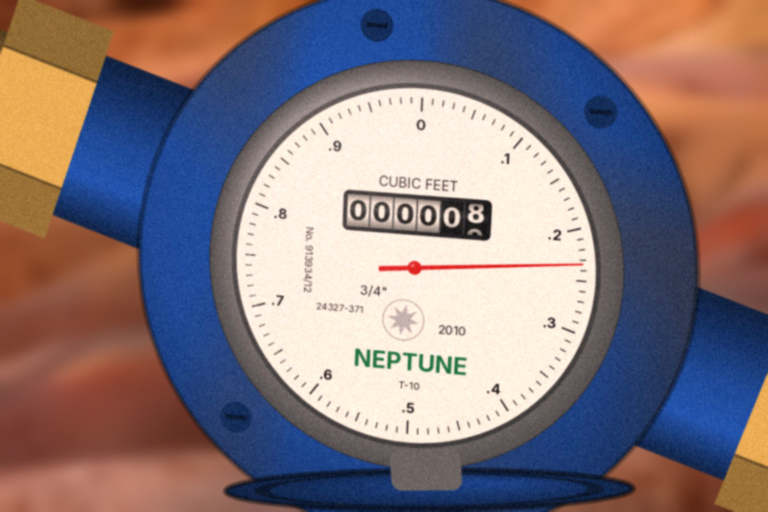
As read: **8.23** ft³
